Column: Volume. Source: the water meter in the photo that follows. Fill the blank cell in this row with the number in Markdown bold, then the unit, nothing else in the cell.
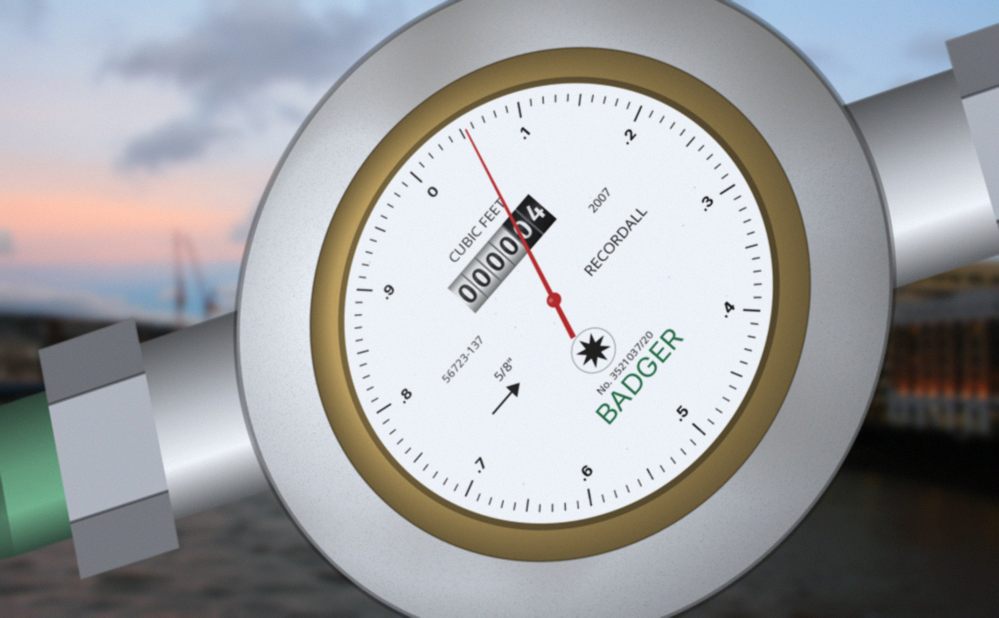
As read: **4.05** ft³
